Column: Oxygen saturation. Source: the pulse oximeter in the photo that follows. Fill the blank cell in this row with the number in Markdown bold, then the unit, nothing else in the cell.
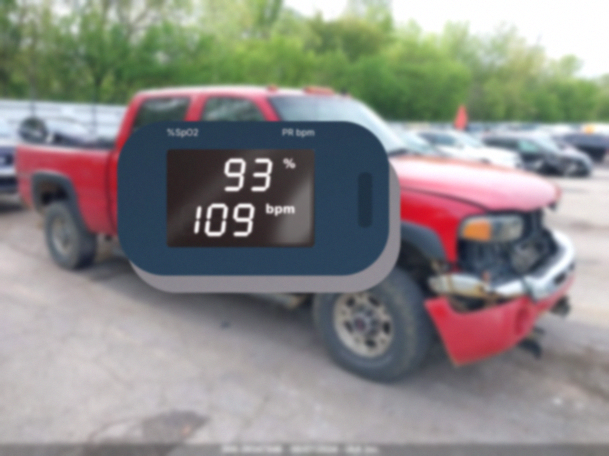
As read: **93** %
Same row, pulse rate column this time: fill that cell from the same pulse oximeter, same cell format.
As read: **109** bpm
